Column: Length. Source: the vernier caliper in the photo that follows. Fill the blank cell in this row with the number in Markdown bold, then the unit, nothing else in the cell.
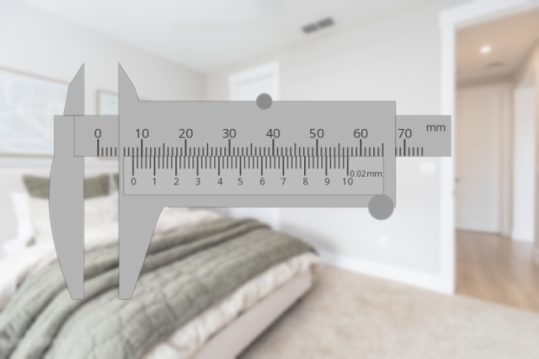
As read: **8.0** mm
